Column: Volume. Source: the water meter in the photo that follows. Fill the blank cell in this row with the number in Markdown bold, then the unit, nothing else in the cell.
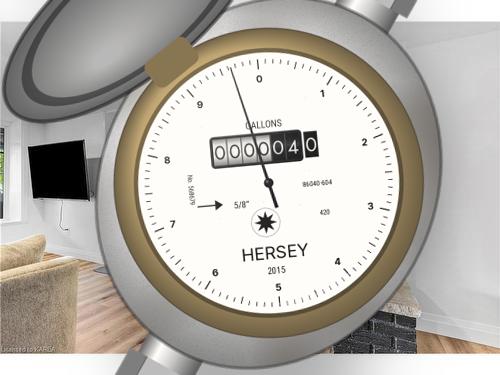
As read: **39.6** gal
